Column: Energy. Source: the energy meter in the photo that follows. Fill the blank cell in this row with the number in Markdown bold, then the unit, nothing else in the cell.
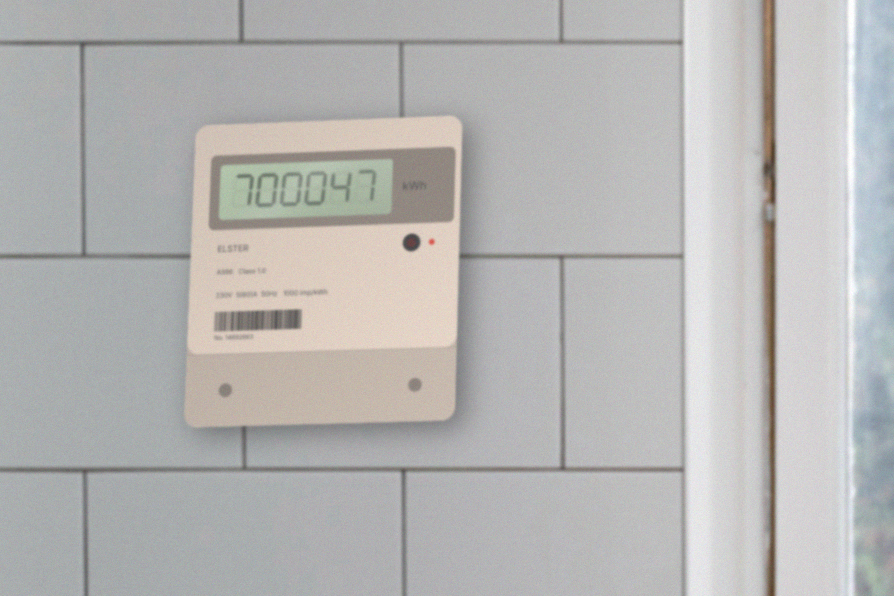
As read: **700047** kWh
